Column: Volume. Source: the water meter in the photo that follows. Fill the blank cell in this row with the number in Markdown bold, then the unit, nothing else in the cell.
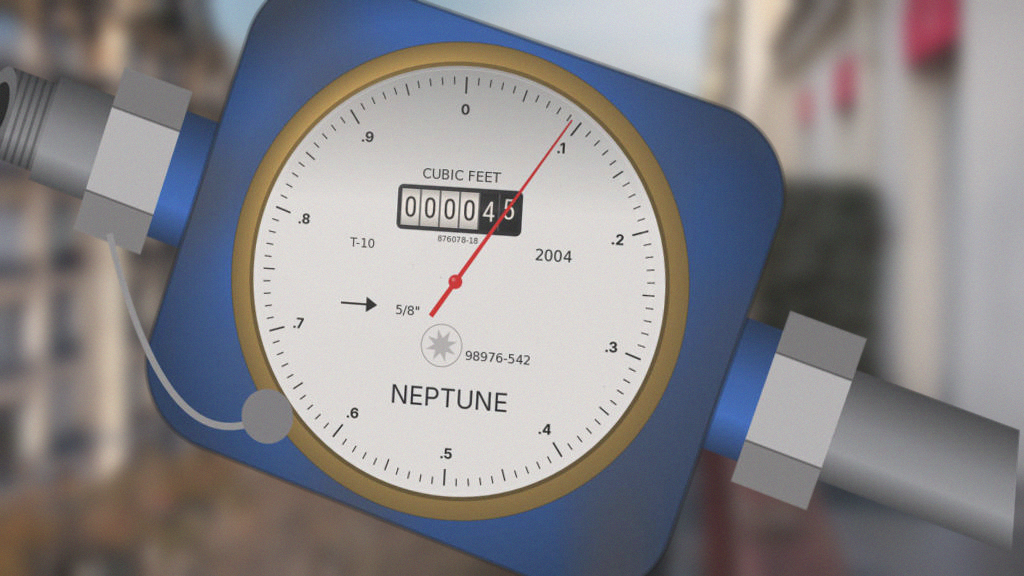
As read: **45.09** ft³
